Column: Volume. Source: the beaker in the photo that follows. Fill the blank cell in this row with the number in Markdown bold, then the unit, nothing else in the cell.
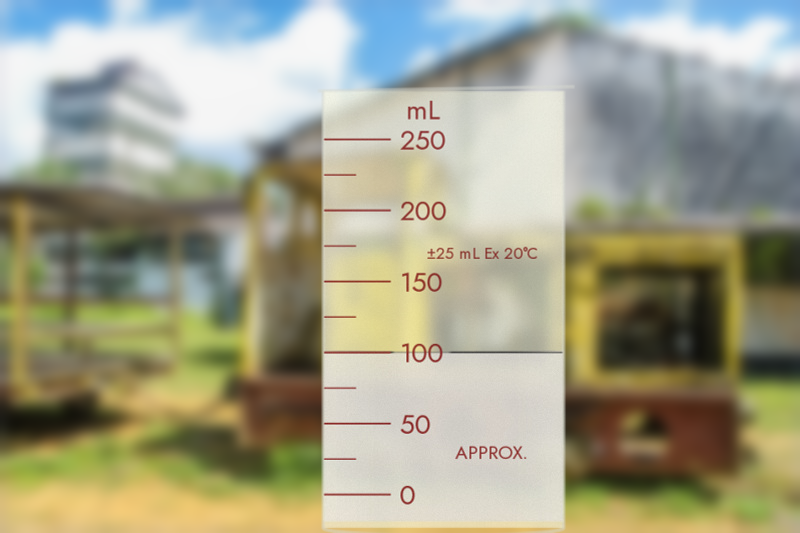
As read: **100** mL
